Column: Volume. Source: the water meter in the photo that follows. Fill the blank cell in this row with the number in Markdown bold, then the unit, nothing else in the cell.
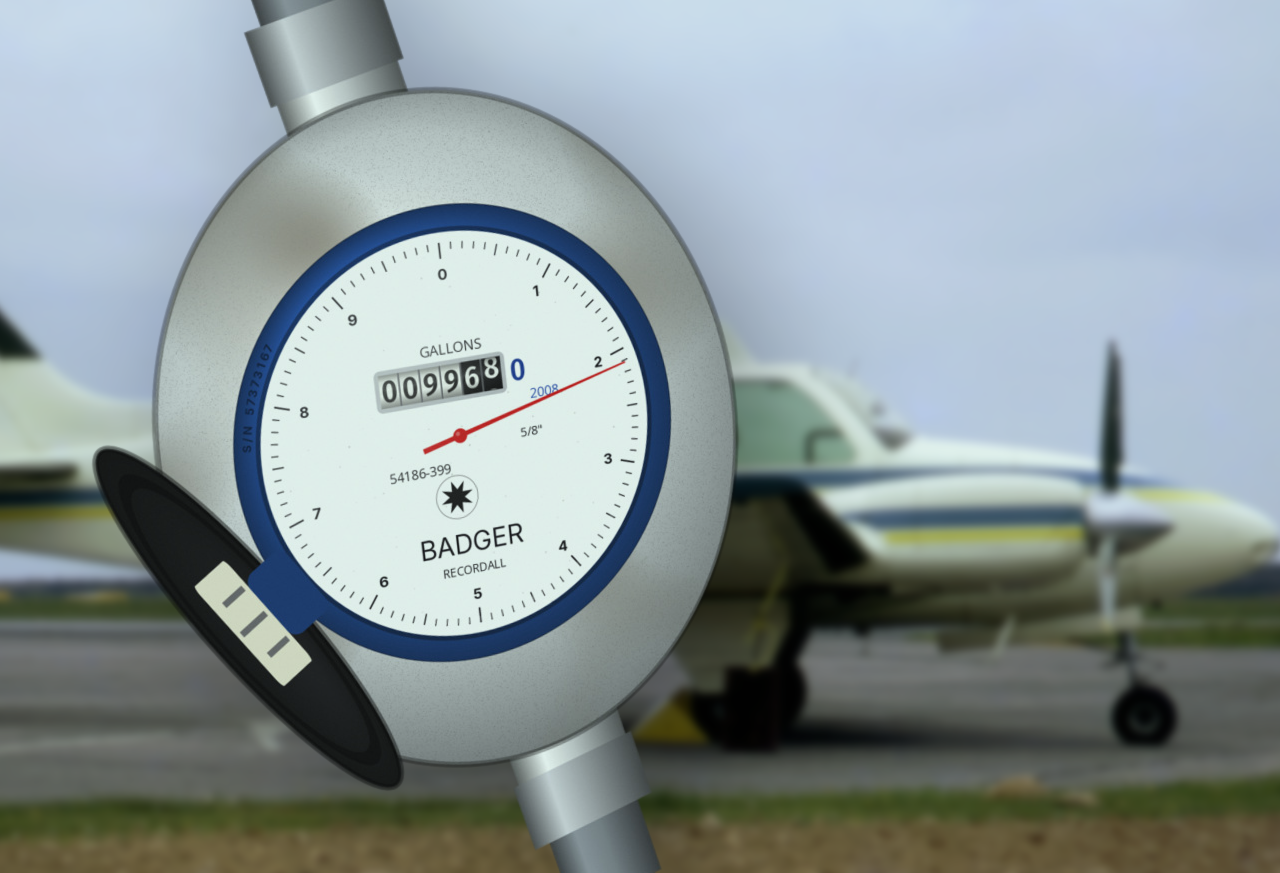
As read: **99682.1** gal
